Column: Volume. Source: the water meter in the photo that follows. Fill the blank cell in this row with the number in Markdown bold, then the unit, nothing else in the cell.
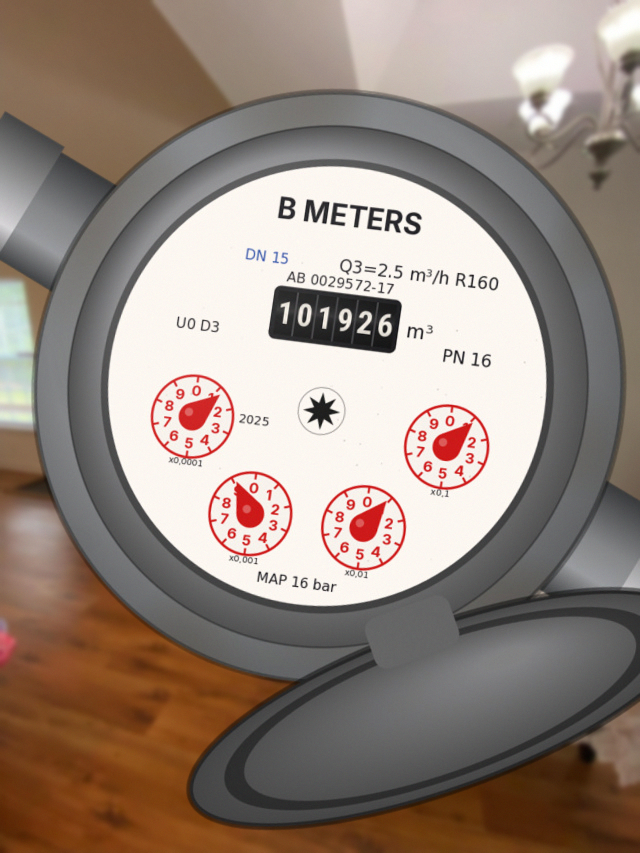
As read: **101926.1091** m³
